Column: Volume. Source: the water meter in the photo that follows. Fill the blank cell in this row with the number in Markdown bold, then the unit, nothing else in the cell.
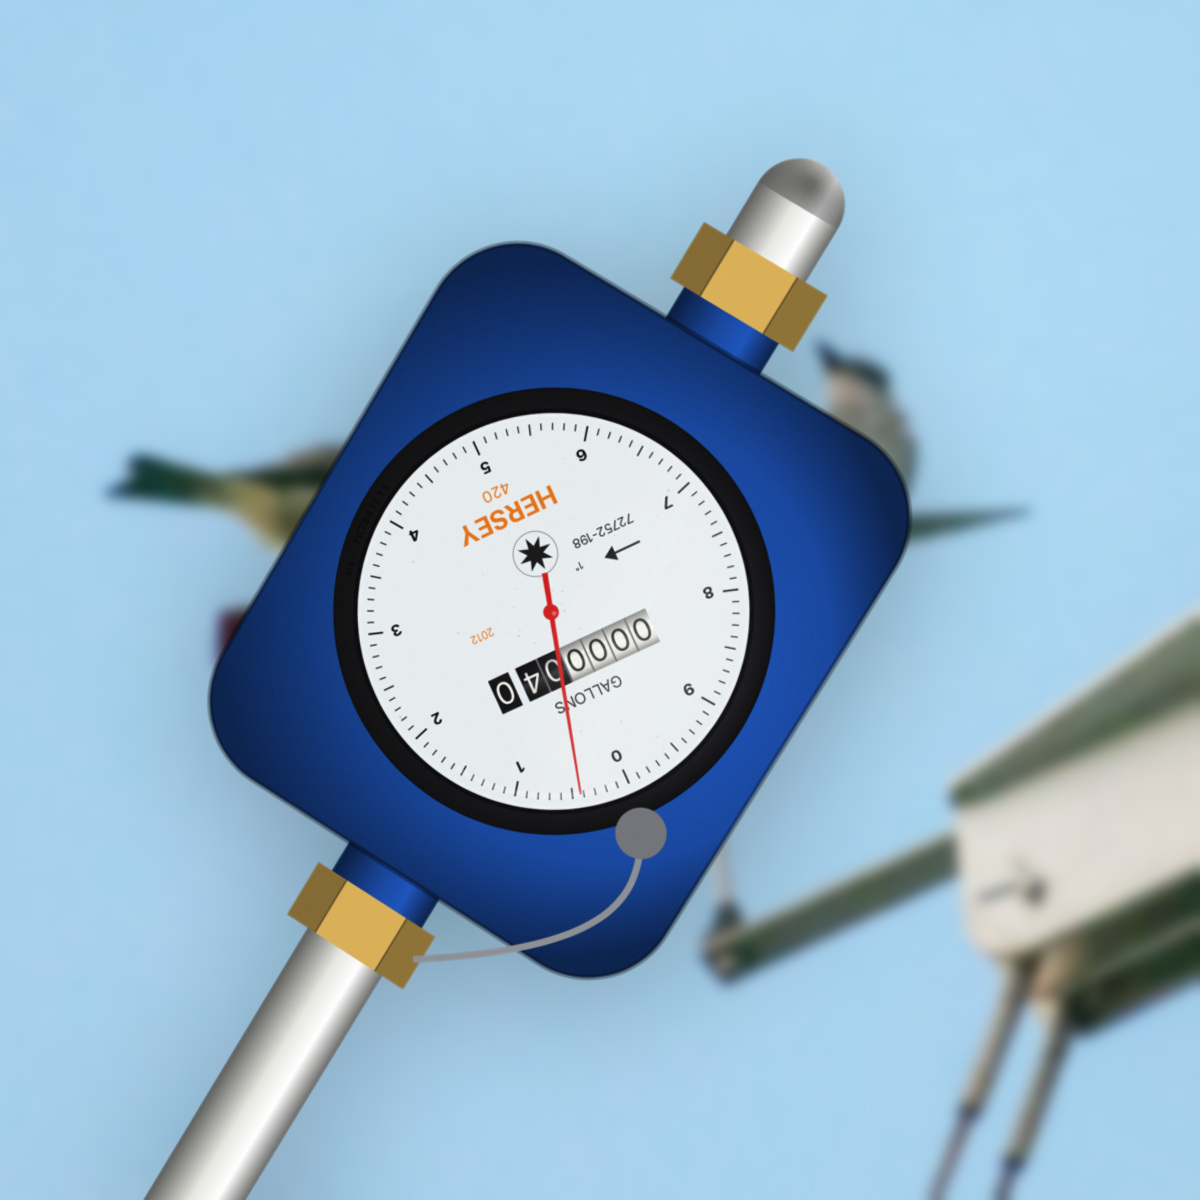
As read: **40.4** gal
